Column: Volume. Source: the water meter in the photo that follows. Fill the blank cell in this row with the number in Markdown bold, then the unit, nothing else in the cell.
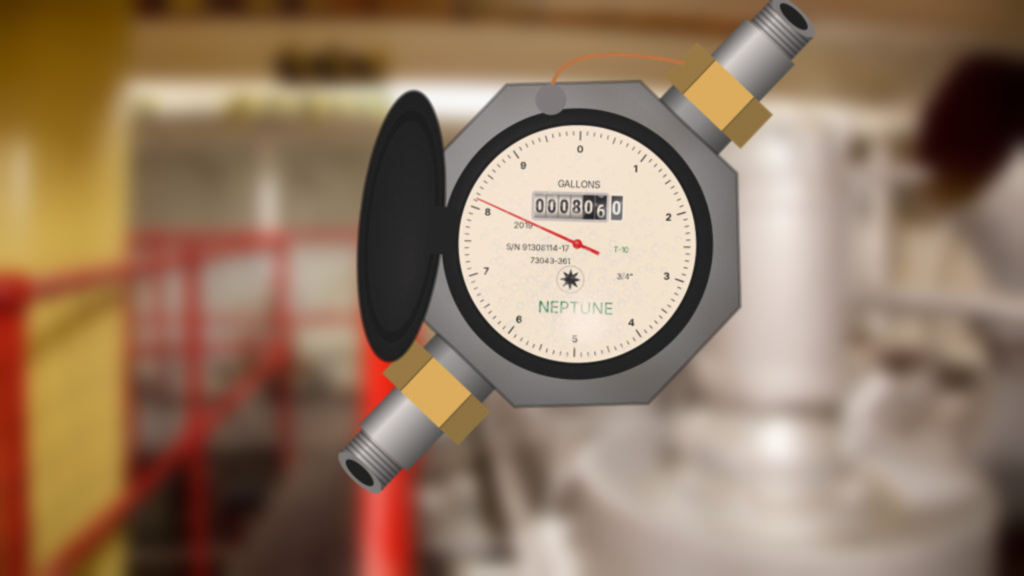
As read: **8058.1** gal
